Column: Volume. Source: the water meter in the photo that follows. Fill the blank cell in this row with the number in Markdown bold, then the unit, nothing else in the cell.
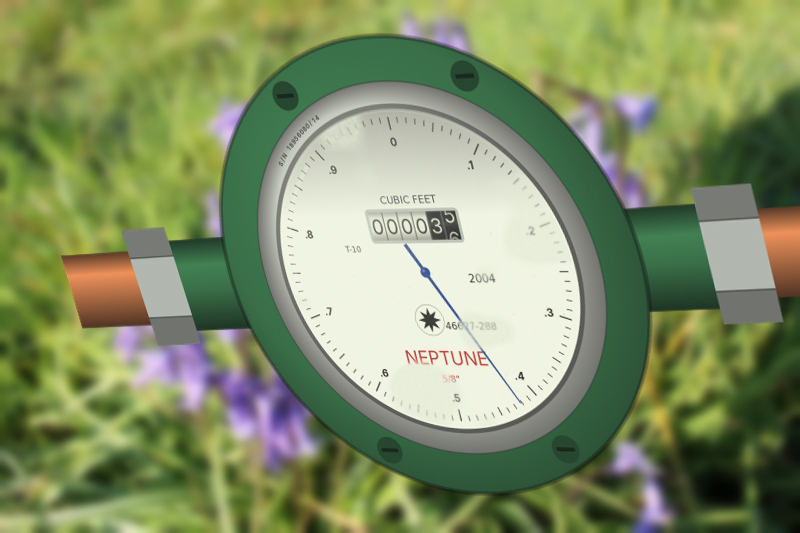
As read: **35.42** ft³
